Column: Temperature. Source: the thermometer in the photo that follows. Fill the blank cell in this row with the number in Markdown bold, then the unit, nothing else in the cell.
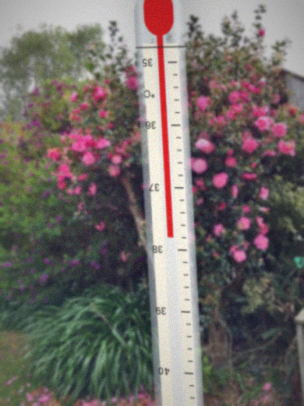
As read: **37.8** °C
